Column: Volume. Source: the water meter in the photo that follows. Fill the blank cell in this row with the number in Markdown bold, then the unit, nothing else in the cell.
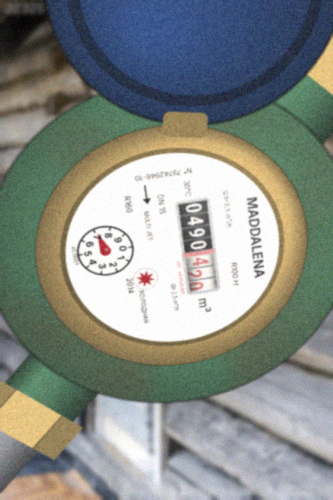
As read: **490.4197** m³
